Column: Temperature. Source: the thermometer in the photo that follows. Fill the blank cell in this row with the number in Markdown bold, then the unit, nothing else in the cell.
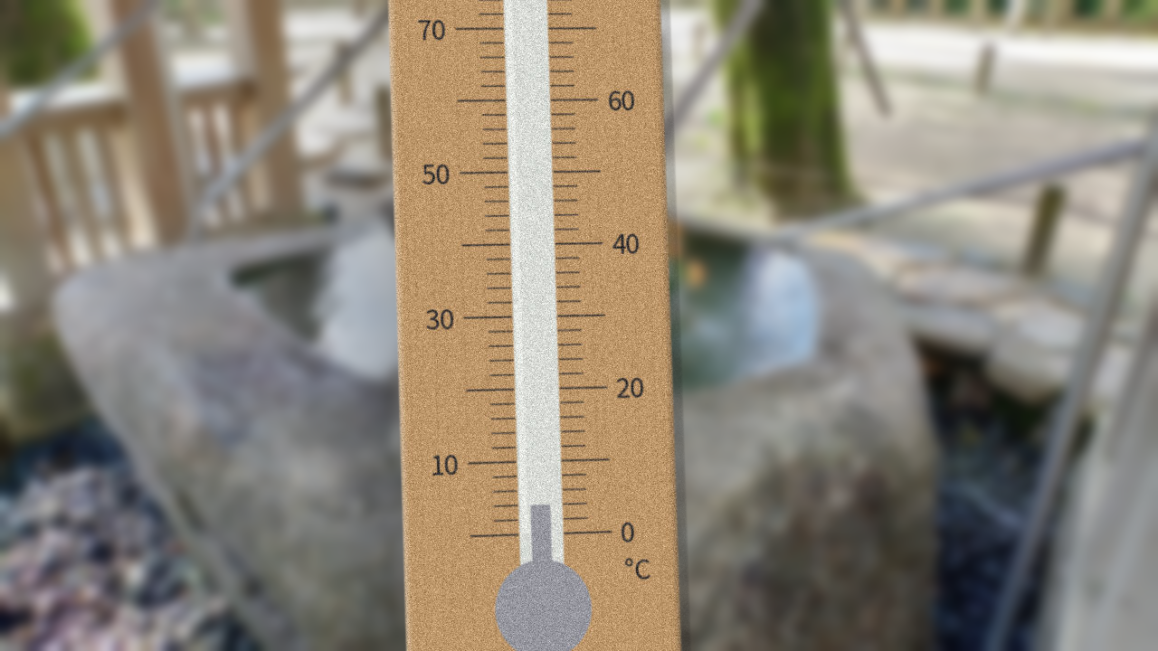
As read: **4** °C
